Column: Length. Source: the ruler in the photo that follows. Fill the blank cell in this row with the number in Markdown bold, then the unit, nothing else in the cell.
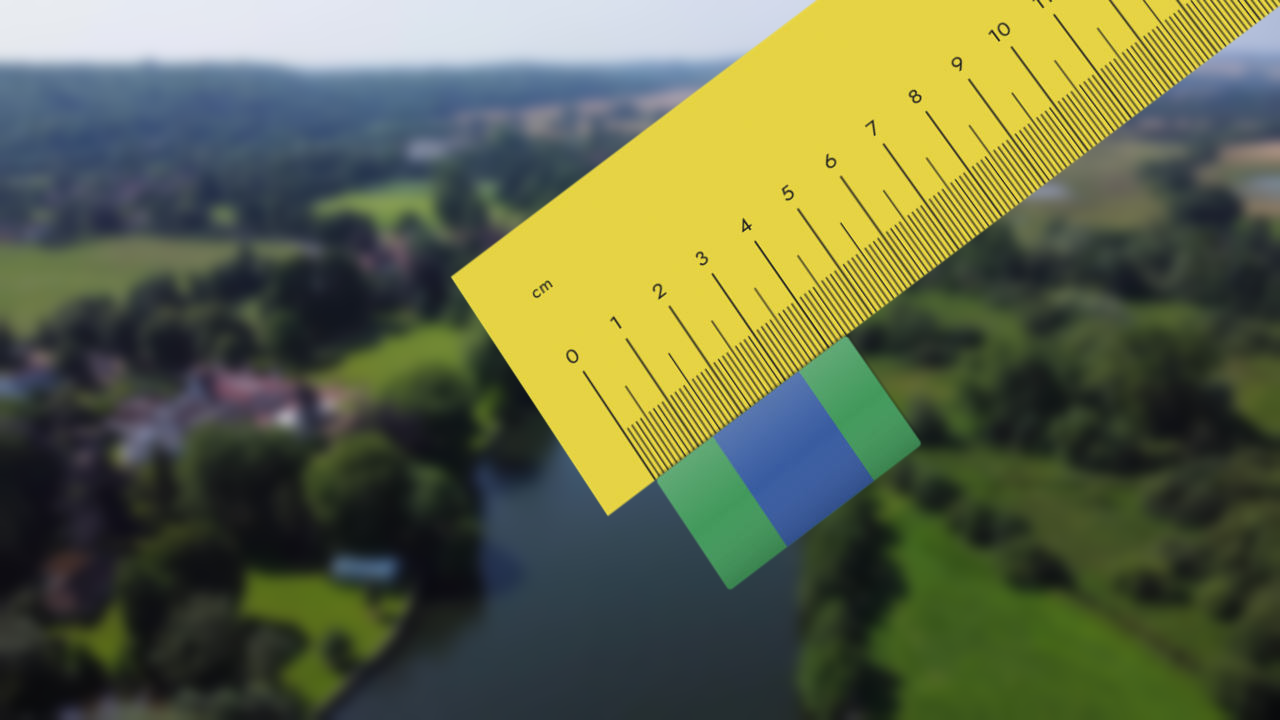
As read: **4.4** cm
